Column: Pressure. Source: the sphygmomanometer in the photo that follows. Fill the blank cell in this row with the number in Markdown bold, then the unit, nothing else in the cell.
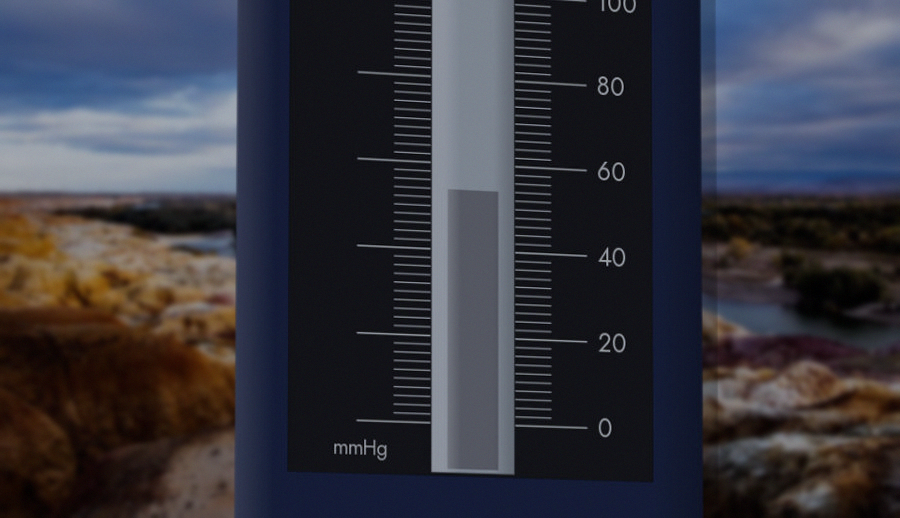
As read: **54** mmHg
